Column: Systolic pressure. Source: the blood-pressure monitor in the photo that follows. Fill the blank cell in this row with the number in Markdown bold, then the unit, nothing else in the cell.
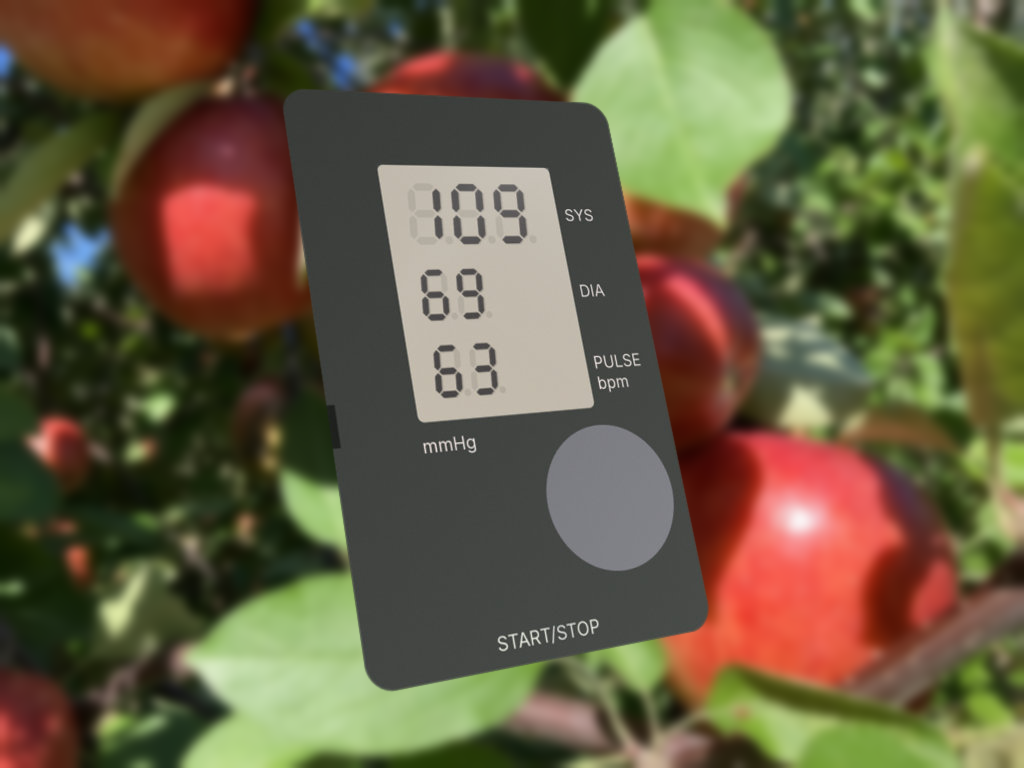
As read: **109** mmHg
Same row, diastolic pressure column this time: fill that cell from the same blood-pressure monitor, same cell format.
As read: **69** mmHg
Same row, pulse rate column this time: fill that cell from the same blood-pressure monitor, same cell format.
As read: **63** bpm
